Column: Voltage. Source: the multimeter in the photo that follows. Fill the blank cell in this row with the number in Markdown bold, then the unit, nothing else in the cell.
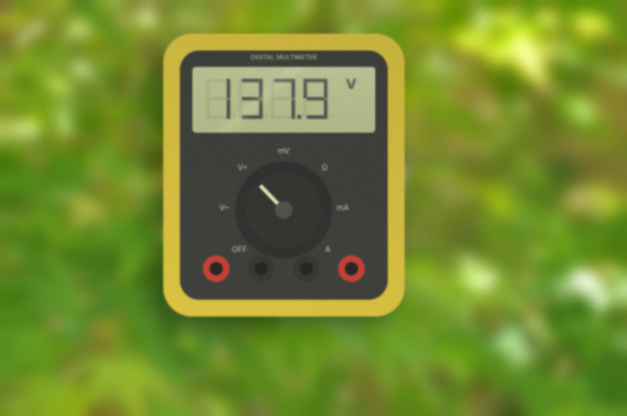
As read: **137.9** V
